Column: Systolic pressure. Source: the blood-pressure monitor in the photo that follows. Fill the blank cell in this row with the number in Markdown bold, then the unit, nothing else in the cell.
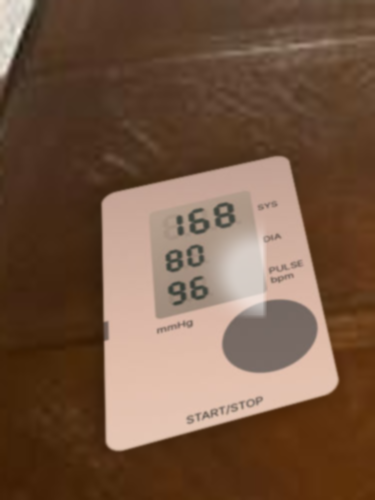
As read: **168** mmHg
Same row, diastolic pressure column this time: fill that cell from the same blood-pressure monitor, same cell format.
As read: **80** mmHg
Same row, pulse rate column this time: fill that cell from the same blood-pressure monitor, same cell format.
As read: **96** bpm
